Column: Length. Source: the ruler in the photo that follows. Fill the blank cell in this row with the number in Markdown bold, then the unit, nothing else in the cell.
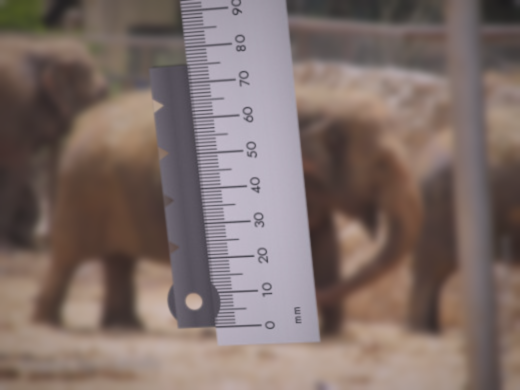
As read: **75** mm
